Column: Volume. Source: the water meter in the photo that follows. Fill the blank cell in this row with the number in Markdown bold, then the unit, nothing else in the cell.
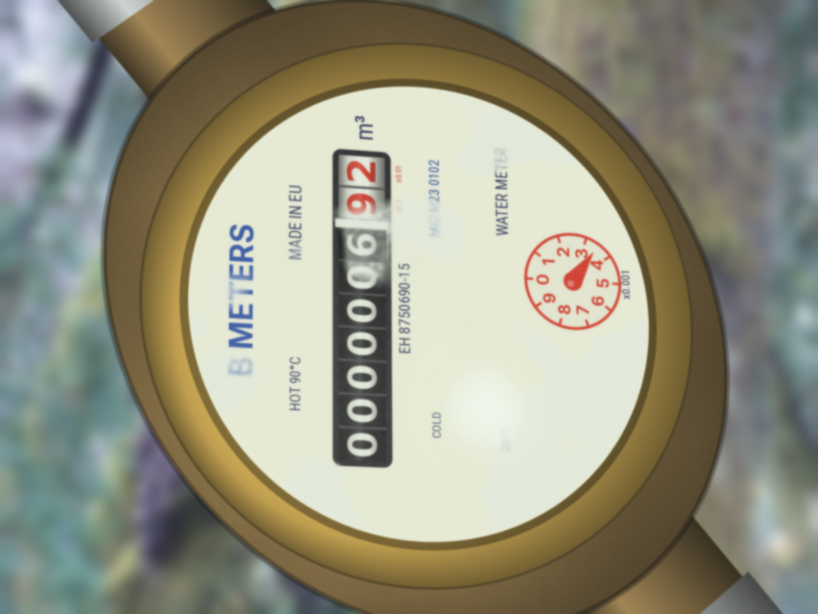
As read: **6.923** m³
